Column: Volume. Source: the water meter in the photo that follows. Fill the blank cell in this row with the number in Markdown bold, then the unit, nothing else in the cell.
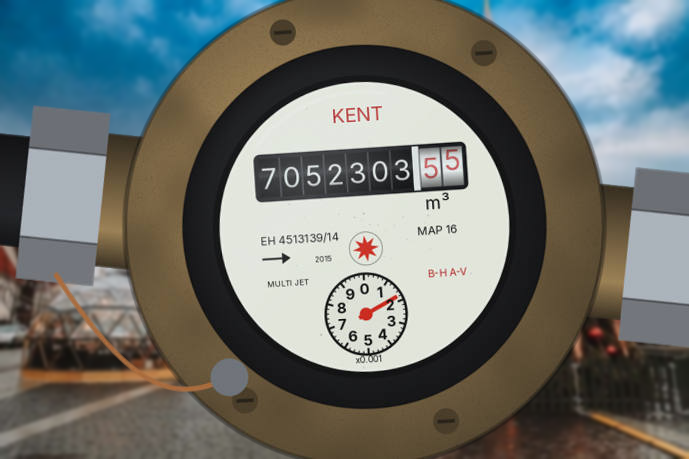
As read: **7052303.551** m³
